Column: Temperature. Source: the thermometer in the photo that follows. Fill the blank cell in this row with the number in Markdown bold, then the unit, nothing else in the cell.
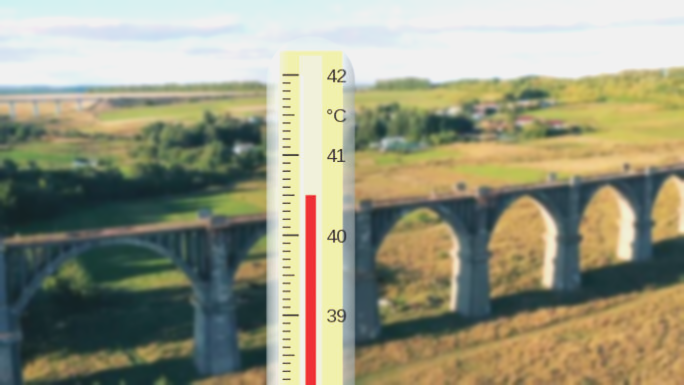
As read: **40.5** °C
